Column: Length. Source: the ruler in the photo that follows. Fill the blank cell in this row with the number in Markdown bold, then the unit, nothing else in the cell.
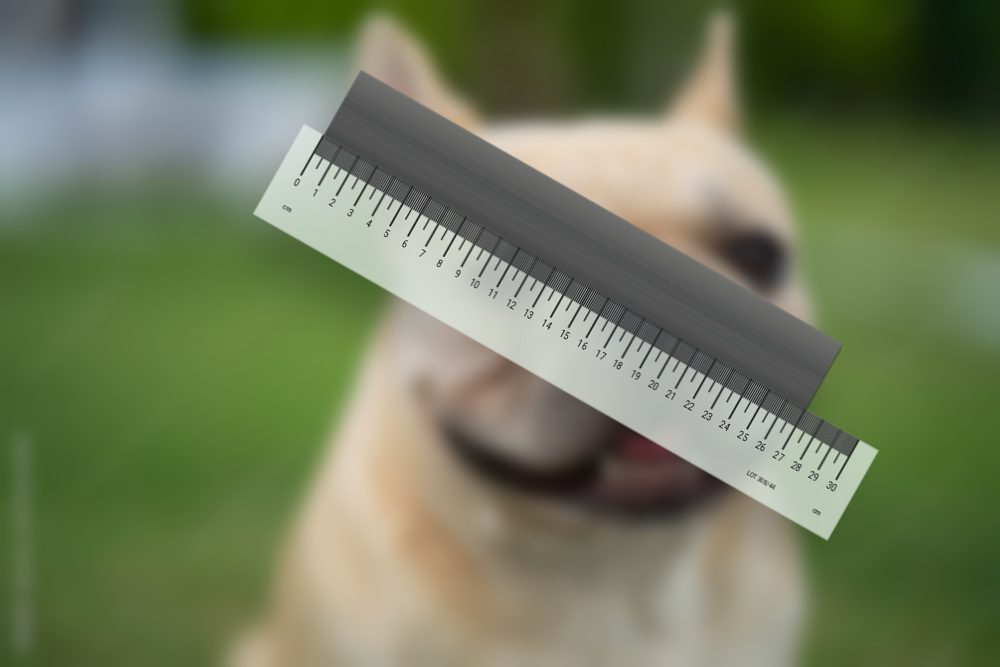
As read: **27** cm
